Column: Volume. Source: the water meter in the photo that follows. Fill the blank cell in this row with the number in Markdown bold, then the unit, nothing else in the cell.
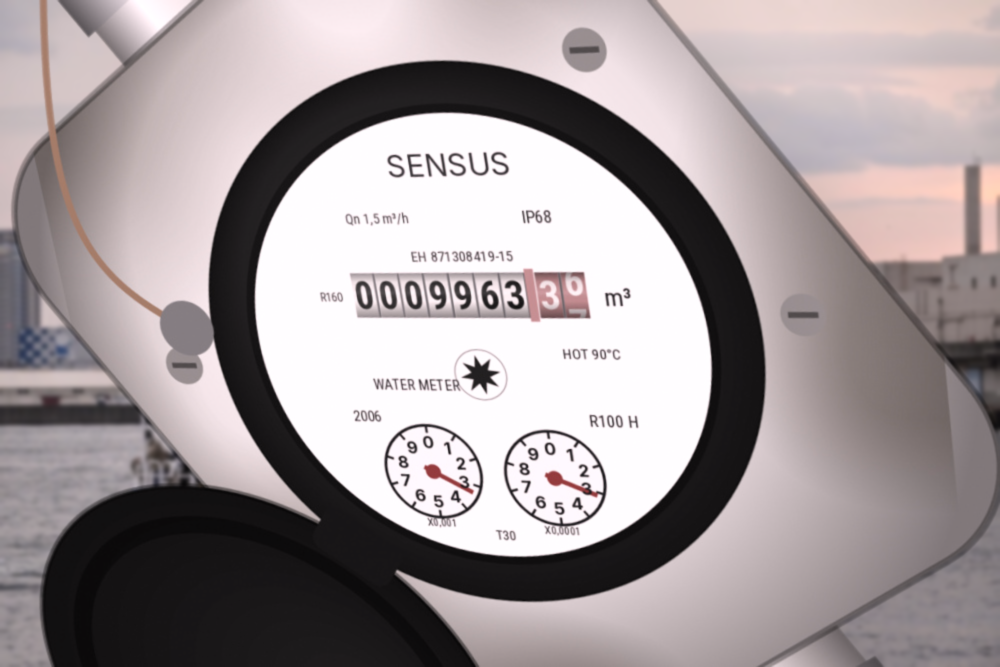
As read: **9963.3633** m³
